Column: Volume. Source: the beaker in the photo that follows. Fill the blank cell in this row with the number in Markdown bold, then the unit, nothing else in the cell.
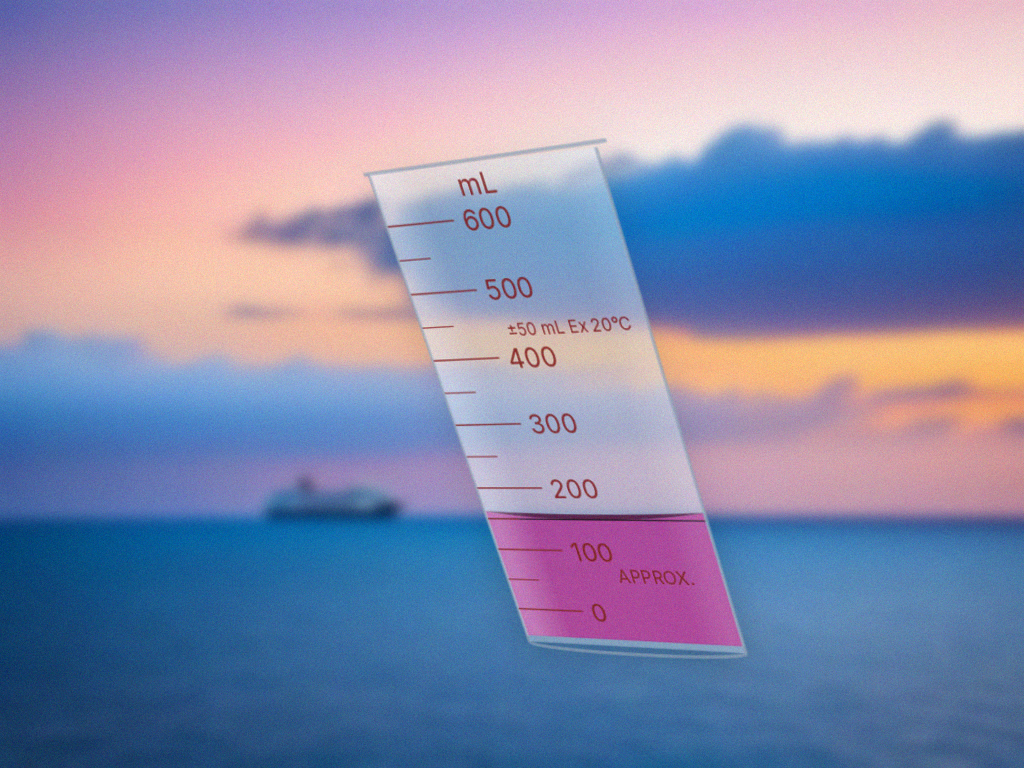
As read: **150** mL
